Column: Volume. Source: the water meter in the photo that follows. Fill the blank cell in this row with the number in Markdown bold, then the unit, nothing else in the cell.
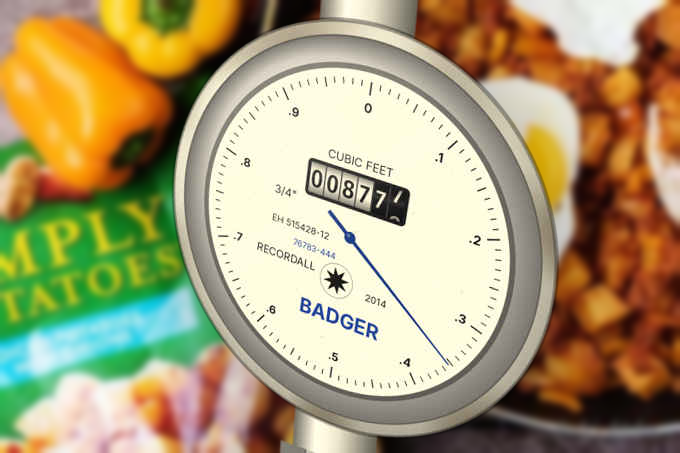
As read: **8777.35** ft³
